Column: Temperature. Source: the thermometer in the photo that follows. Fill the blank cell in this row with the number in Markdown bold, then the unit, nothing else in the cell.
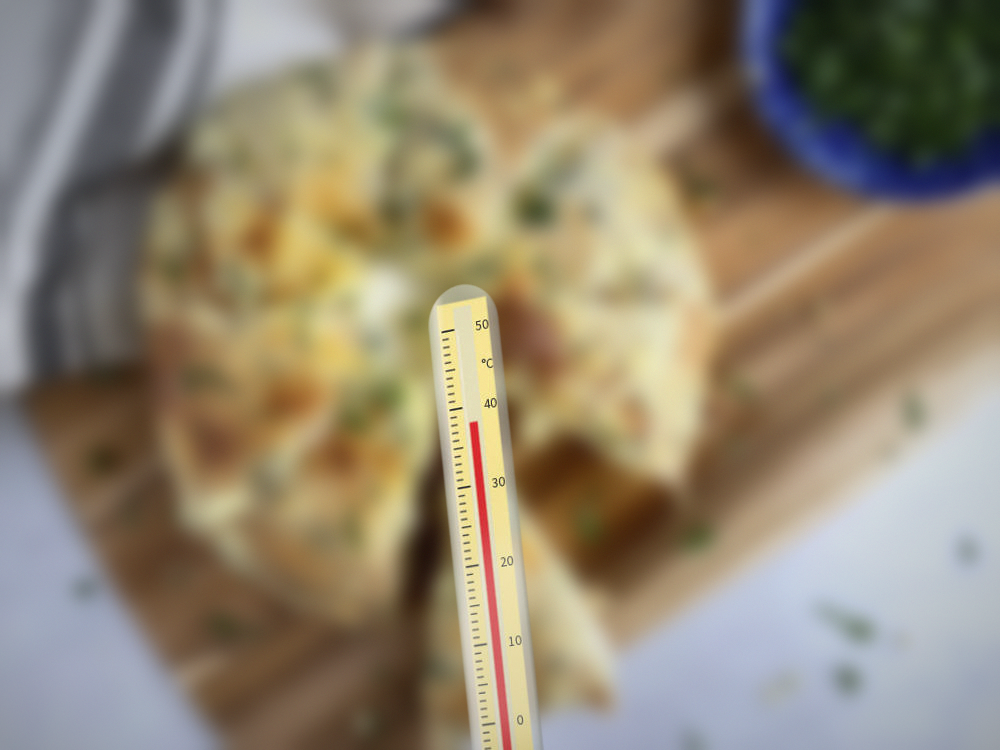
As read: **38** °C
